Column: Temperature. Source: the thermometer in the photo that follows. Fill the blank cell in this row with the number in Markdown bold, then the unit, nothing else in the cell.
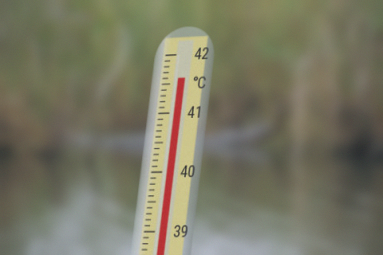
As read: **41.6** °C
